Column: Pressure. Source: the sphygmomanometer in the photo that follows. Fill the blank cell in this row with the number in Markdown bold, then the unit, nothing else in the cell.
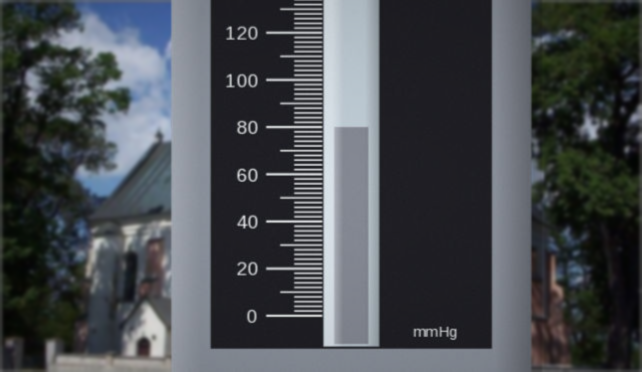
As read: **80** mmHg
